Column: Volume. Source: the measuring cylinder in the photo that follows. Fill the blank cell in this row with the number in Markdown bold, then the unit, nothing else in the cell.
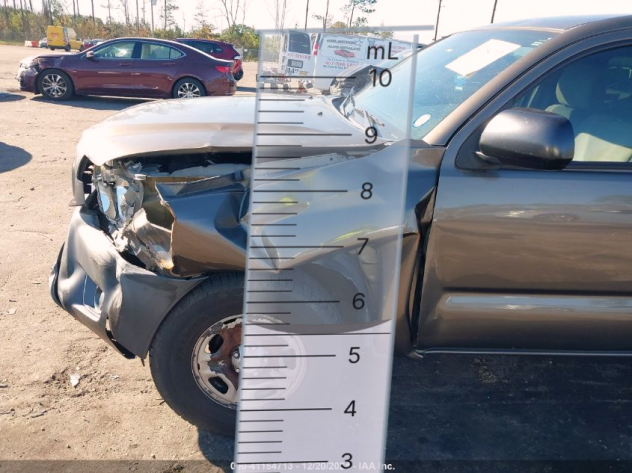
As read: **5.4** mL
